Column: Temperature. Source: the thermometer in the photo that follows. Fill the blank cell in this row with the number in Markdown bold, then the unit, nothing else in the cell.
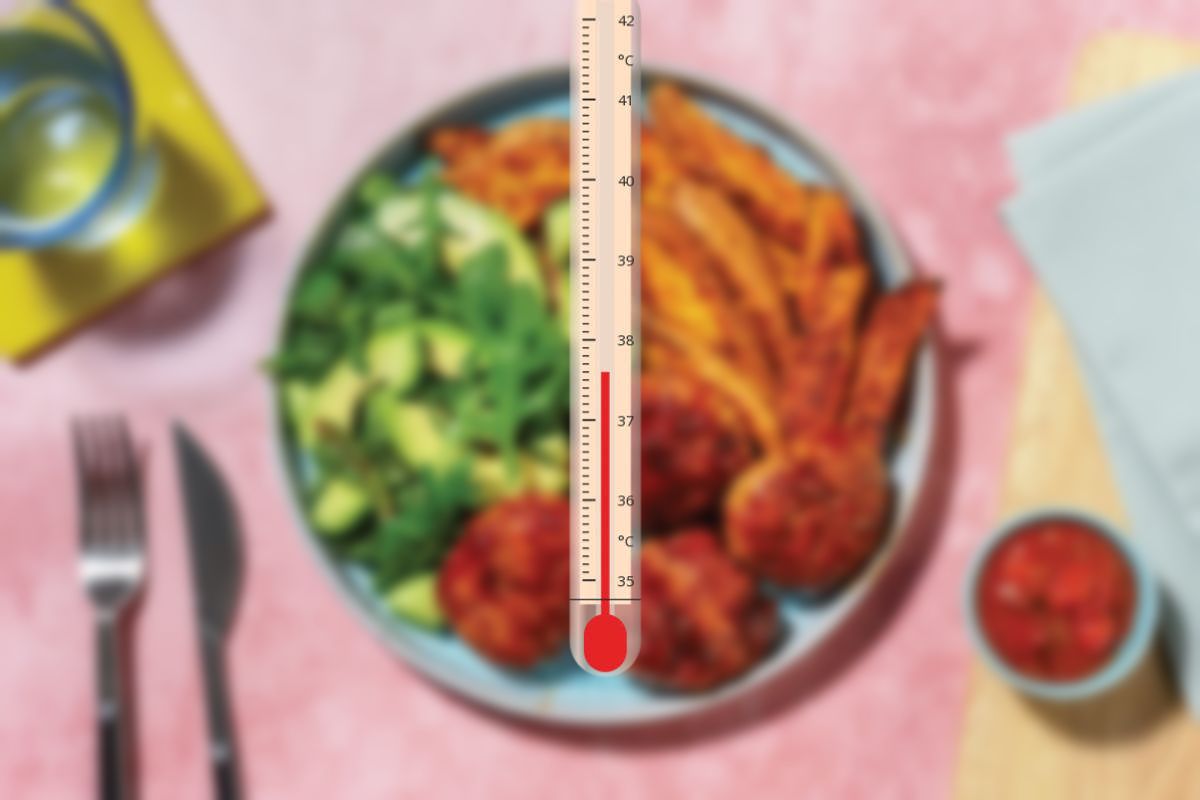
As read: **37.6** °C
